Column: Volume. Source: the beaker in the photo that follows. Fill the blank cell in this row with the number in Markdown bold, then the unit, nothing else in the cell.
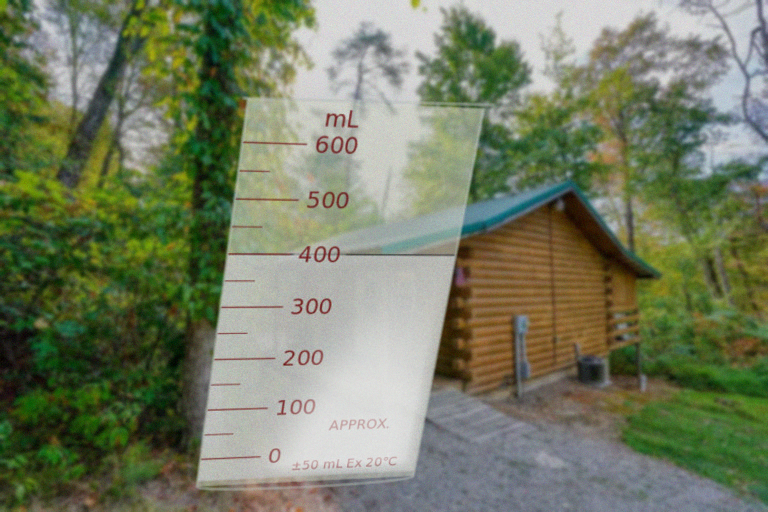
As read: **400** mL
